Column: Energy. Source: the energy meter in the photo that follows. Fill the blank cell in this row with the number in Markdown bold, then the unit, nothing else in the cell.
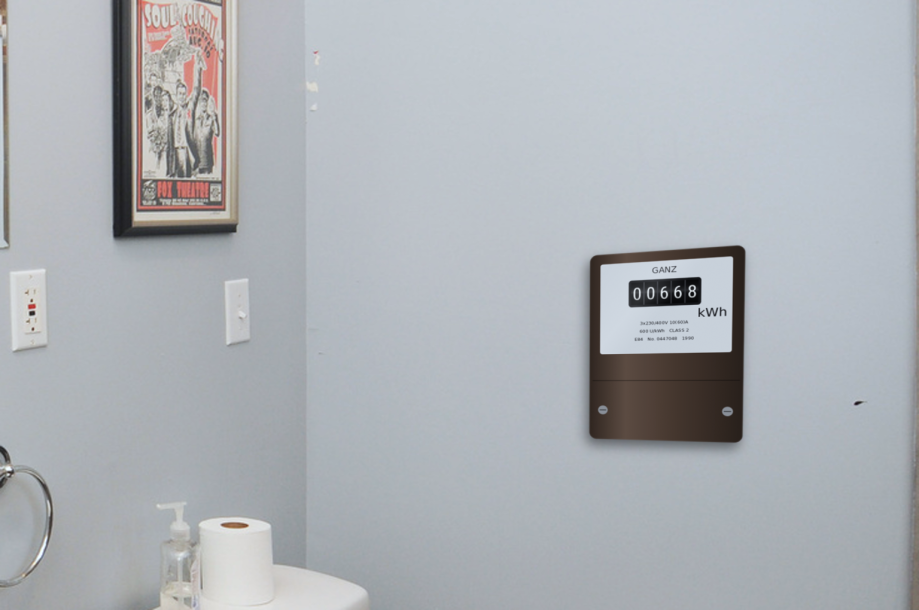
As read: **668** kWh
